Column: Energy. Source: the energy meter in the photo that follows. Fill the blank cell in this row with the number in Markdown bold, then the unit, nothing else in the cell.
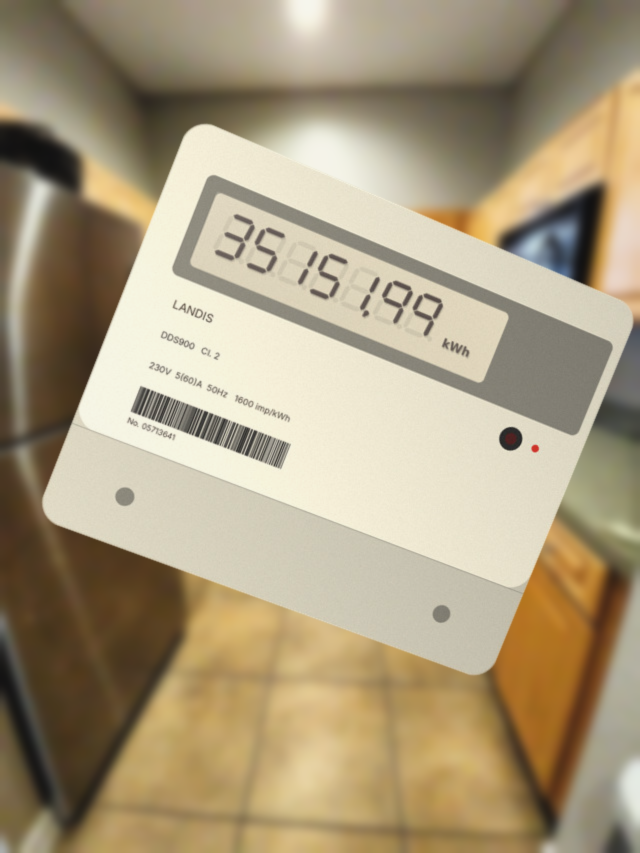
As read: **35151.99** kWh
